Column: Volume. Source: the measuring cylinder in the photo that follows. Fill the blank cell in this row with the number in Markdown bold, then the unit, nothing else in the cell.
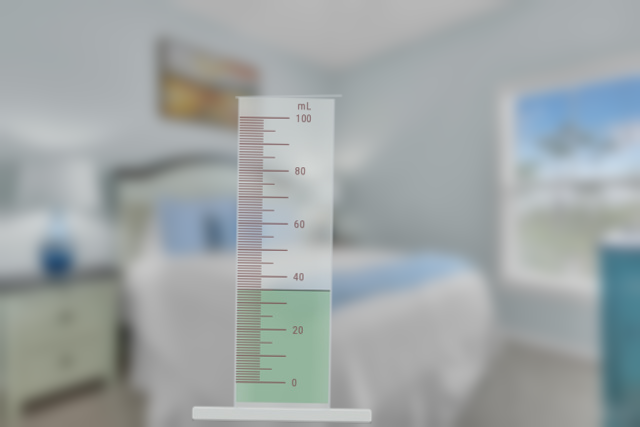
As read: **35** mL
